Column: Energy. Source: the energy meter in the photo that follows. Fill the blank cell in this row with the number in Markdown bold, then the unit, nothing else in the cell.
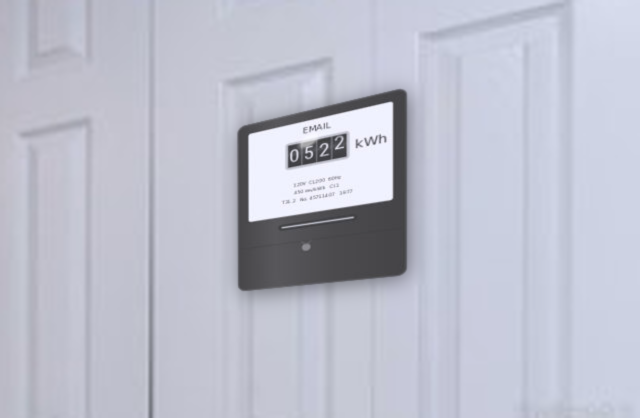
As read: **522** kWh
